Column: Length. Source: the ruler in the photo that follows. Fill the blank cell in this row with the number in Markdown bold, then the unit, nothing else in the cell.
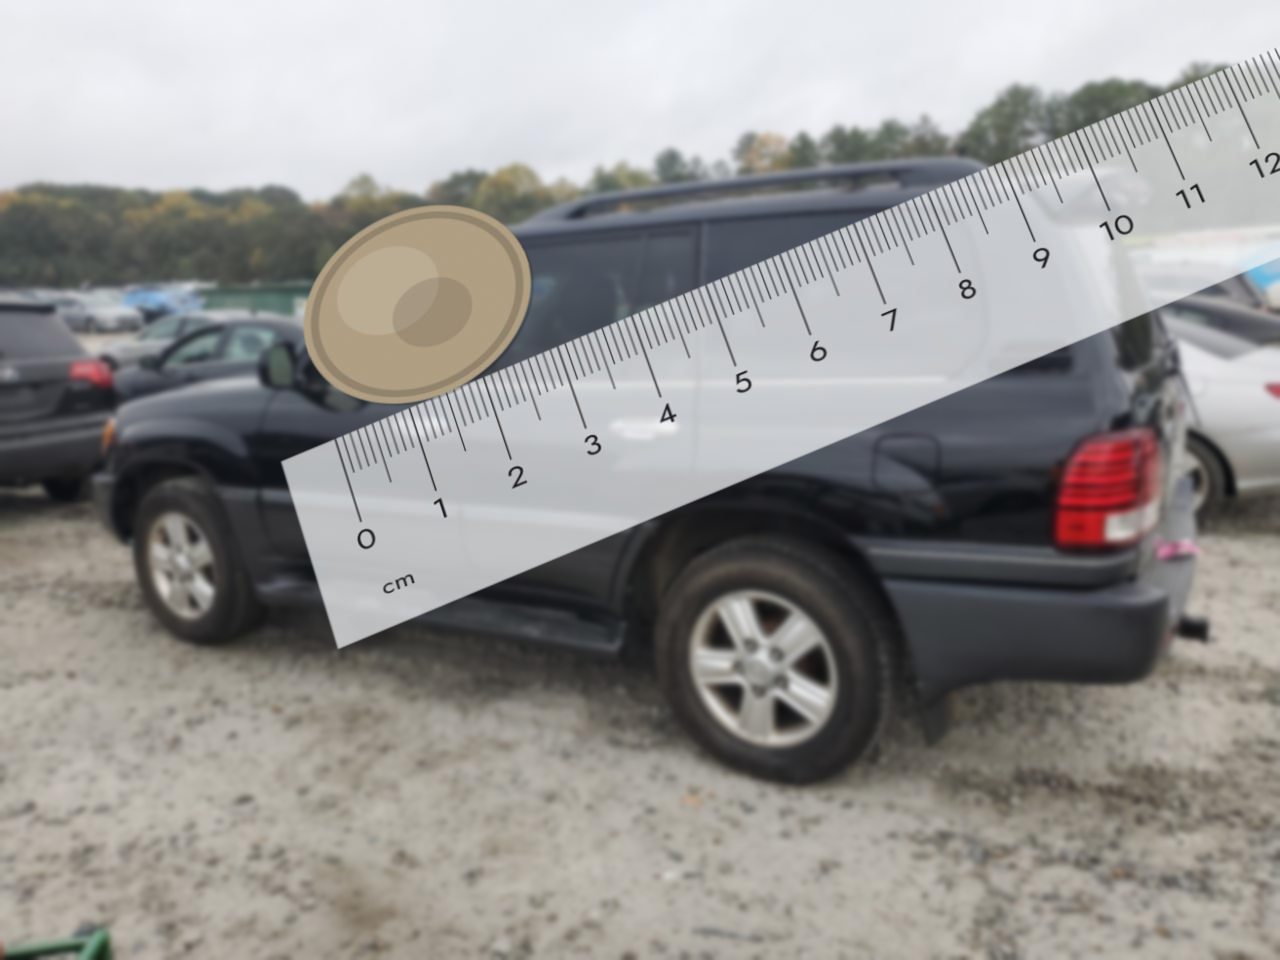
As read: **3** cm
